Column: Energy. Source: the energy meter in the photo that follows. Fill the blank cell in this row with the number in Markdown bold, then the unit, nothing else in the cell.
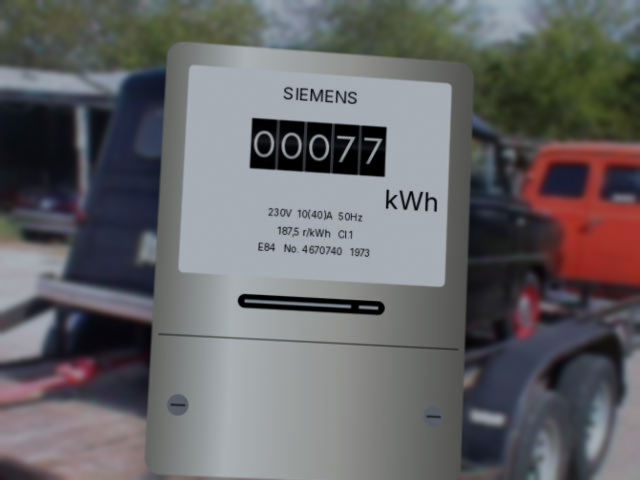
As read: **77** kWh
